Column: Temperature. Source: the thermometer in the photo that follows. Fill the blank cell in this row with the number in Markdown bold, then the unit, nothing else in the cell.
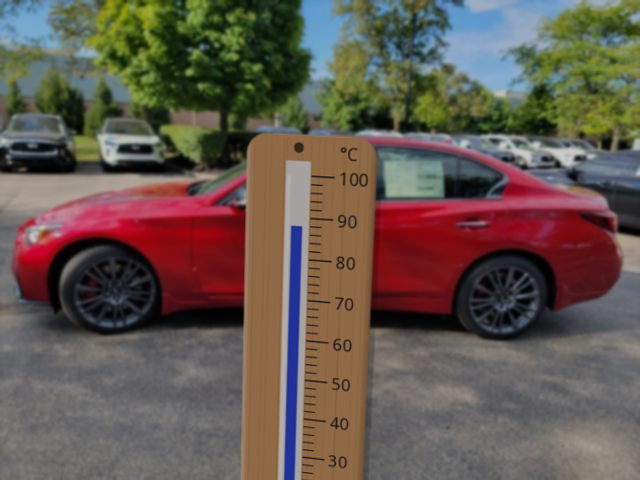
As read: **88** °C
